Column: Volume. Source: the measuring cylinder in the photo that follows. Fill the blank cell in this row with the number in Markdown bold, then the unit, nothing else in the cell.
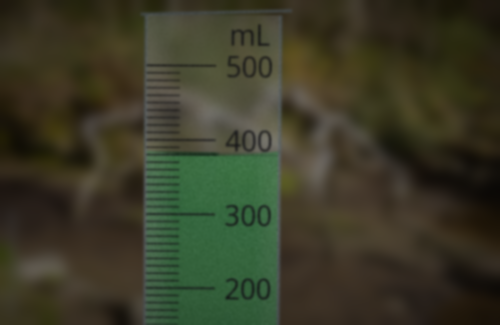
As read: **380** mL
